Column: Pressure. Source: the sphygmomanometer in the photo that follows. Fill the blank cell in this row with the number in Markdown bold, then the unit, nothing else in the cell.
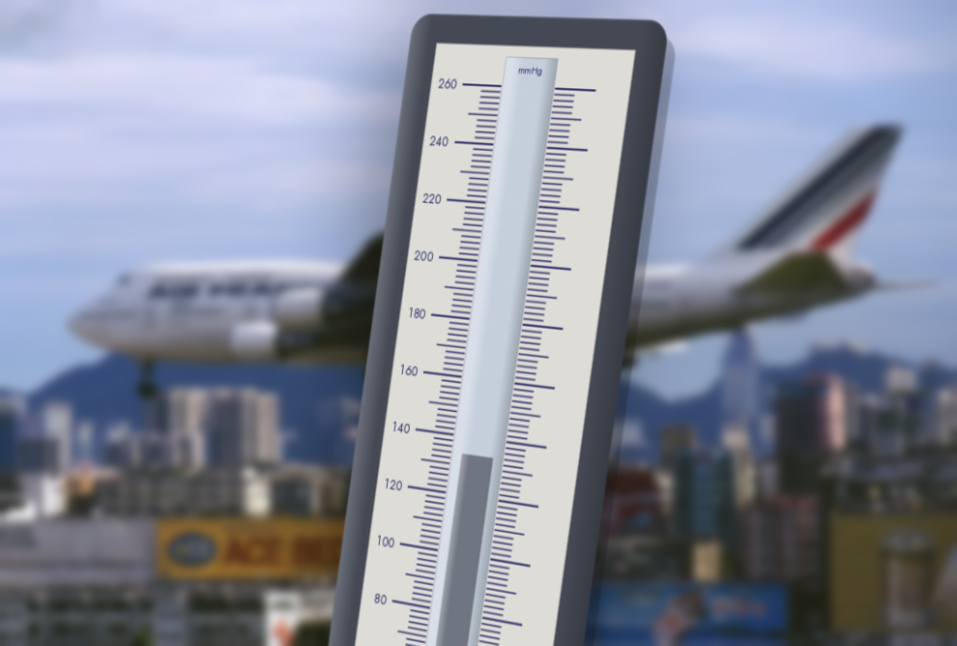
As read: **134** mmHg
